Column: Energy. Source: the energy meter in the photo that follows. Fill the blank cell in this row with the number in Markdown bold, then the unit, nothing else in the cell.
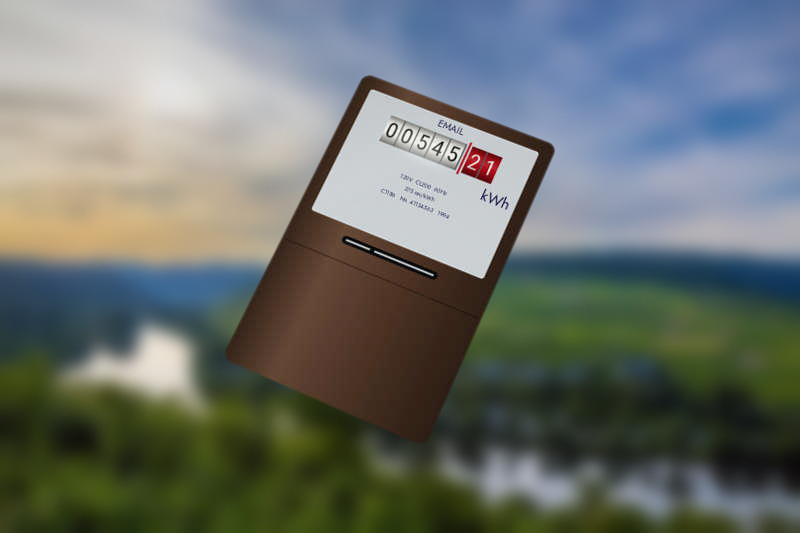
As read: **545.21** kWh
